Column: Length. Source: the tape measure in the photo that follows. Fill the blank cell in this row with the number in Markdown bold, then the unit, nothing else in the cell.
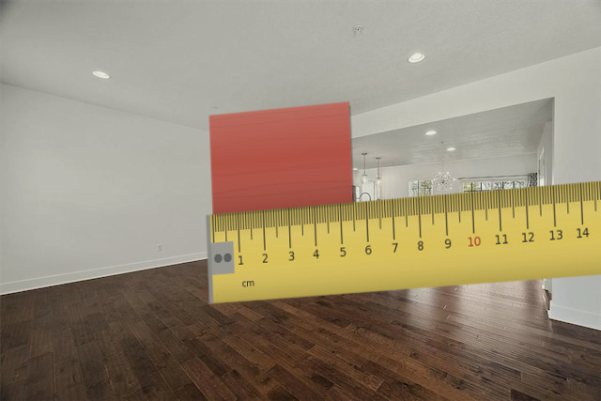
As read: **5.5** cm
